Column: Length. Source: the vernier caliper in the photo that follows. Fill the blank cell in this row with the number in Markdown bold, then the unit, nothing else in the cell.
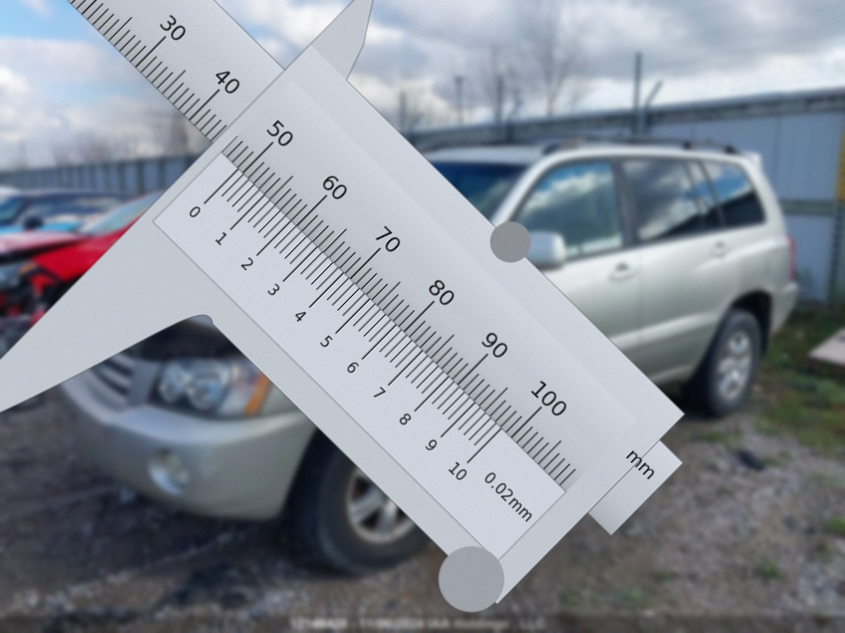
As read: **49.2** mm
